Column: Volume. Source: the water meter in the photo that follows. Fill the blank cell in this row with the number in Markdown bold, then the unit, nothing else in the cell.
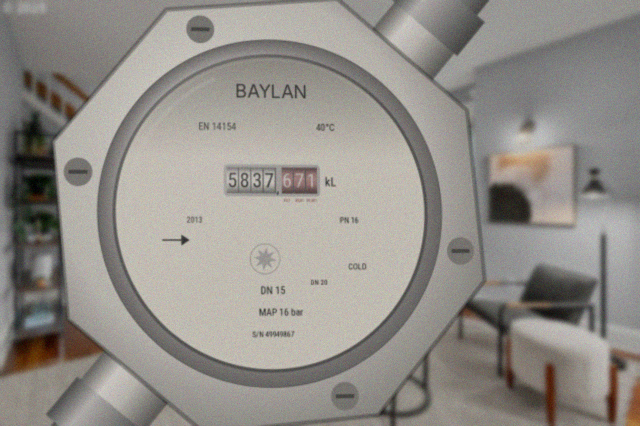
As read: **5837.671** kL
